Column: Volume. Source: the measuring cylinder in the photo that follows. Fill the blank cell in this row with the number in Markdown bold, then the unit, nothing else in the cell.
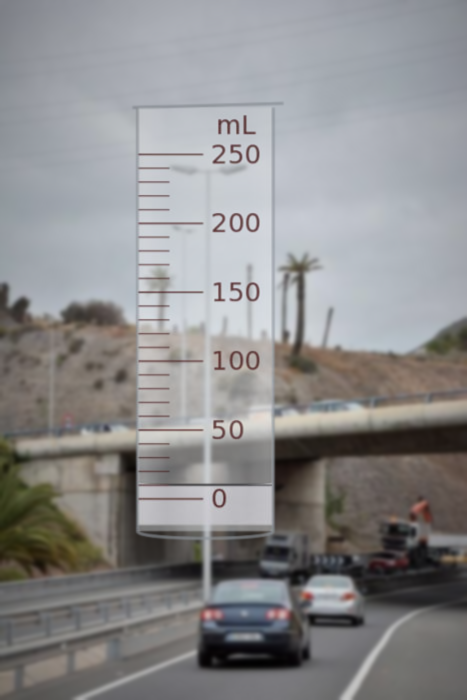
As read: **10** mL
